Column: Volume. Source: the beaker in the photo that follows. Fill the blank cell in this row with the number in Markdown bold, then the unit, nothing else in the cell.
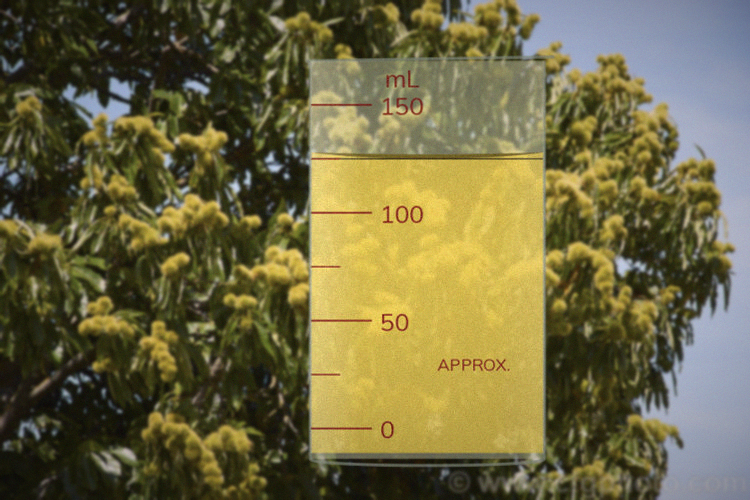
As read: **125** mL
